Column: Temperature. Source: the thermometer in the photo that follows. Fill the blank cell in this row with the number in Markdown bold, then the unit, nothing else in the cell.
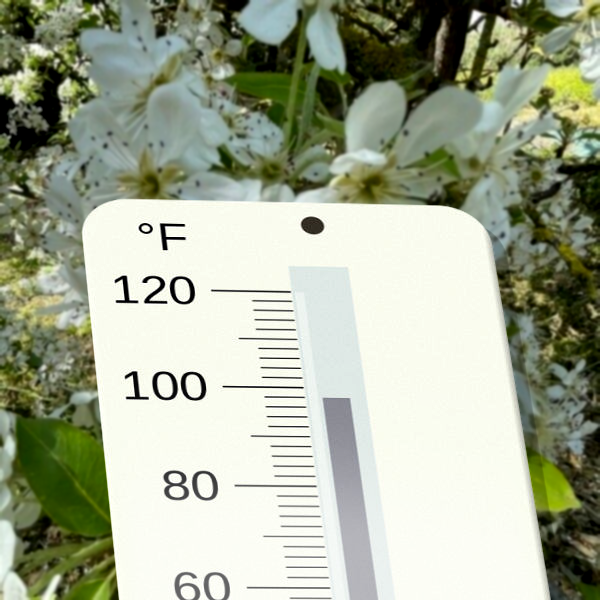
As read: **98** °F
